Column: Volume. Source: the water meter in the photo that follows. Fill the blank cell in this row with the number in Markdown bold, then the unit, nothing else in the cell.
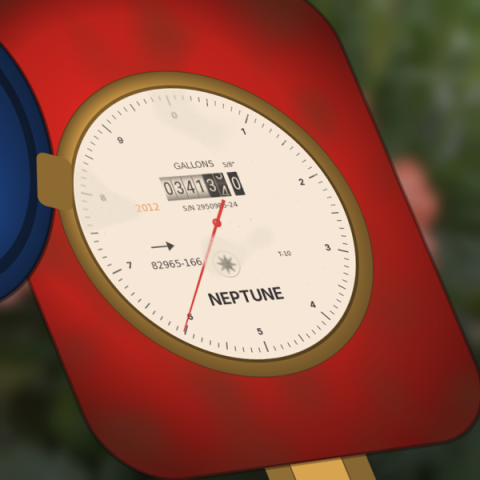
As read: **341336.0** gal
